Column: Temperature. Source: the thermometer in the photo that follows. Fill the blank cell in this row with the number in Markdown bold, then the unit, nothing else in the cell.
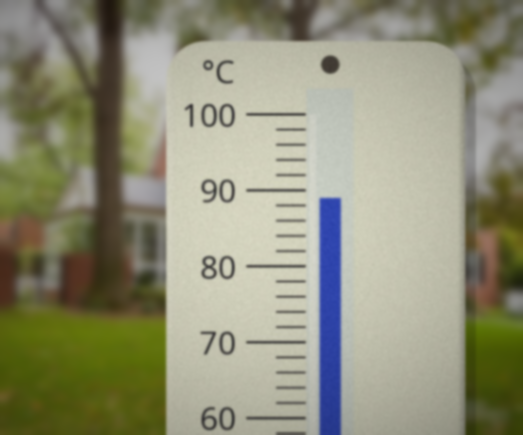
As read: **89** °C
